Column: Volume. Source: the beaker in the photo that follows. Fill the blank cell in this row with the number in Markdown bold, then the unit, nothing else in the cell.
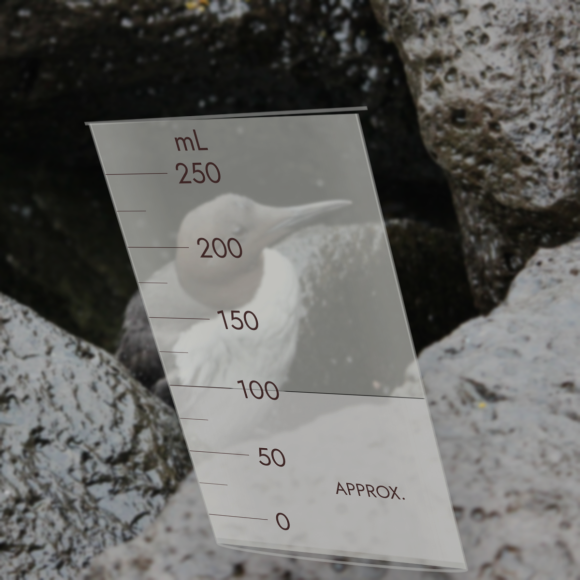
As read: **100** mL
